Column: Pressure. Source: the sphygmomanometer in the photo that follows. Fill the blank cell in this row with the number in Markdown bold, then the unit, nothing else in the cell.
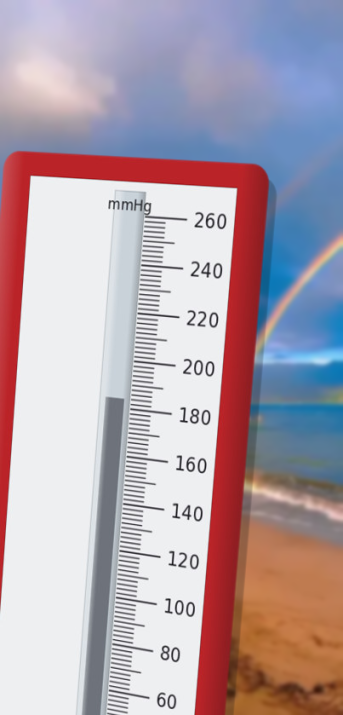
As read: **184** mmHg
